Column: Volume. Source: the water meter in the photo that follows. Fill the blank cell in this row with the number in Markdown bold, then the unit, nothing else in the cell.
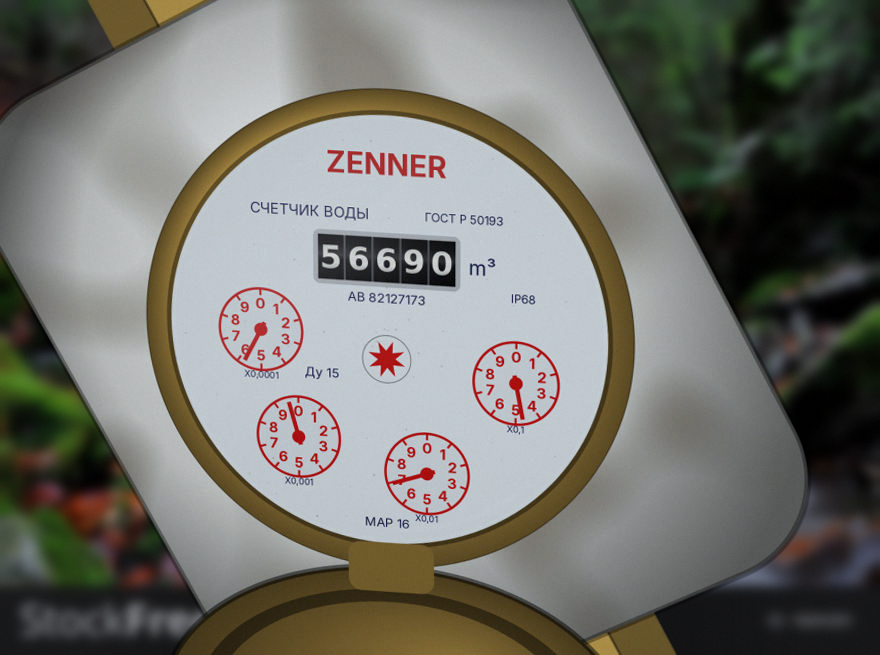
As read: **56690.4695** m³
